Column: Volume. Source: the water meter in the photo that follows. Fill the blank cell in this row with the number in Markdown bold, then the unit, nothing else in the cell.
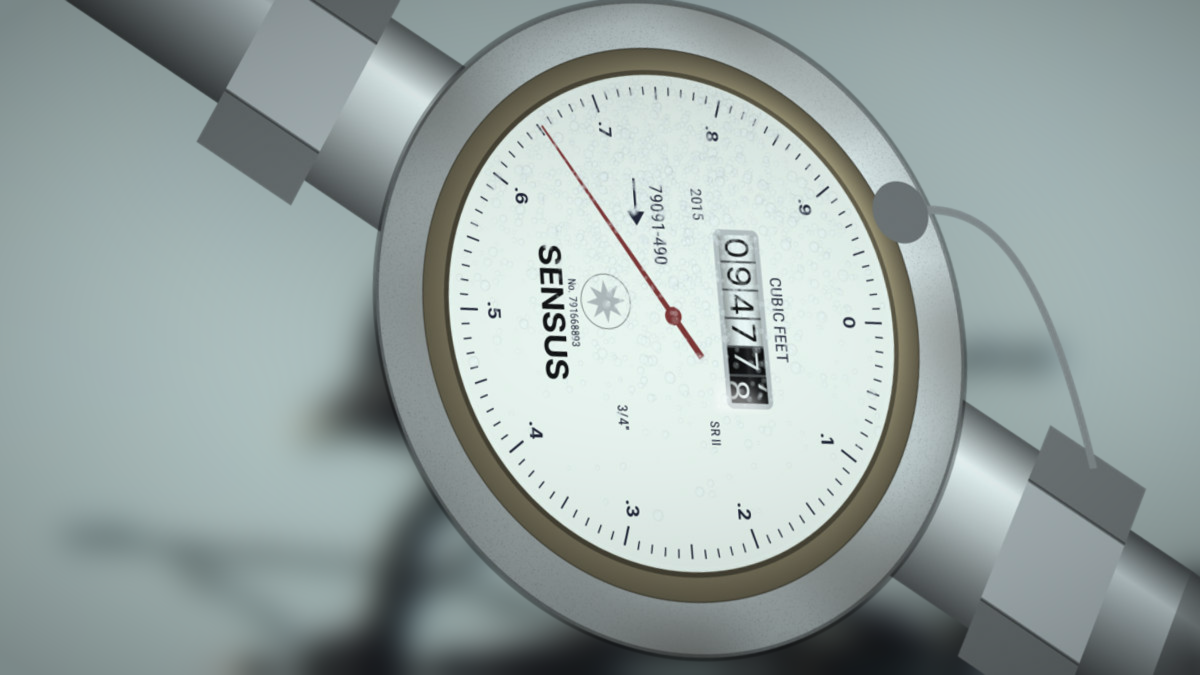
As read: **94777.65** ft³
